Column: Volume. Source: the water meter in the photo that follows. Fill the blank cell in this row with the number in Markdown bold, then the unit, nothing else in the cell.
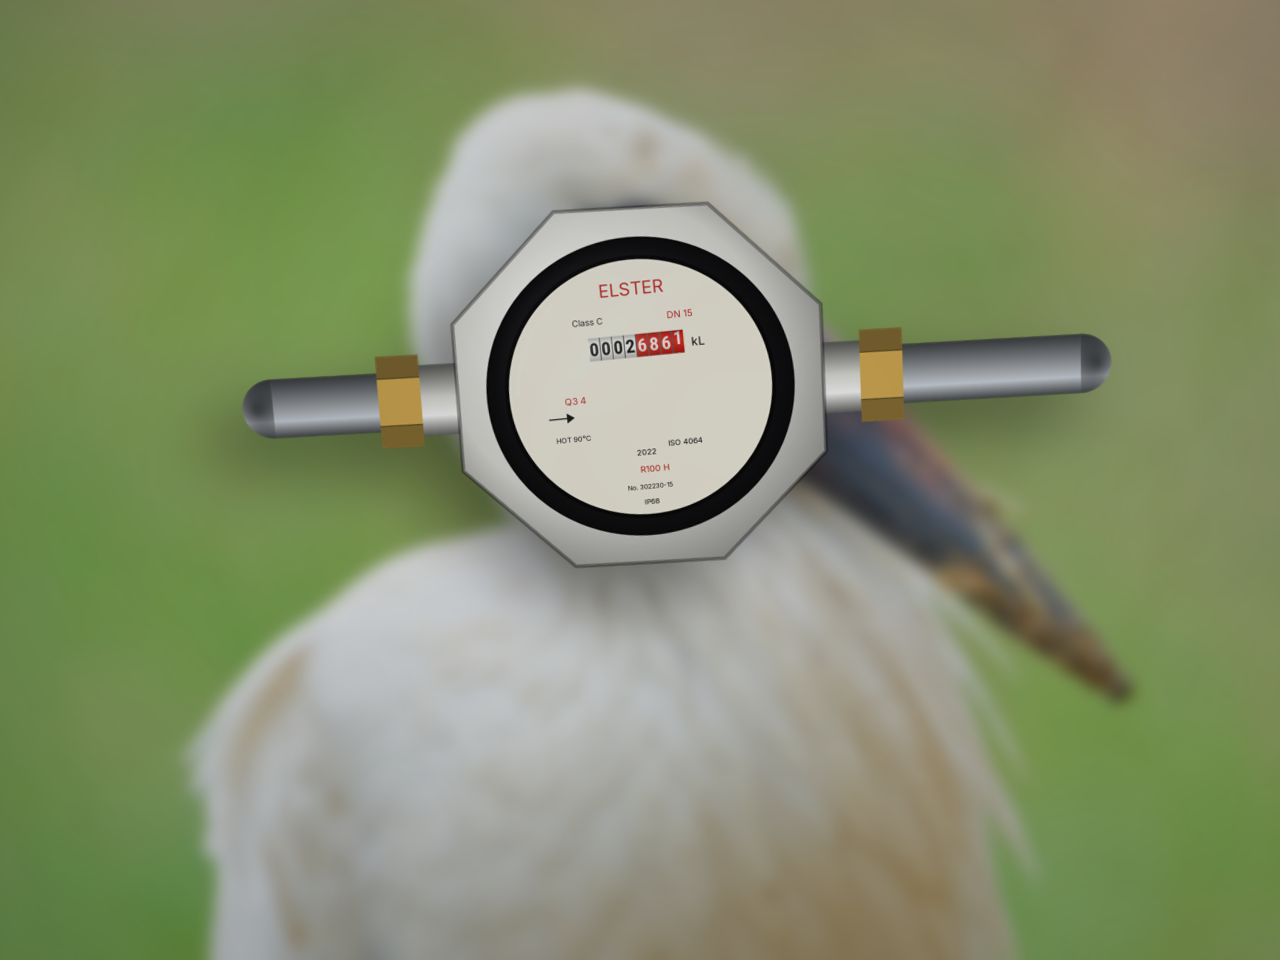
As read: **2.6861** kL
